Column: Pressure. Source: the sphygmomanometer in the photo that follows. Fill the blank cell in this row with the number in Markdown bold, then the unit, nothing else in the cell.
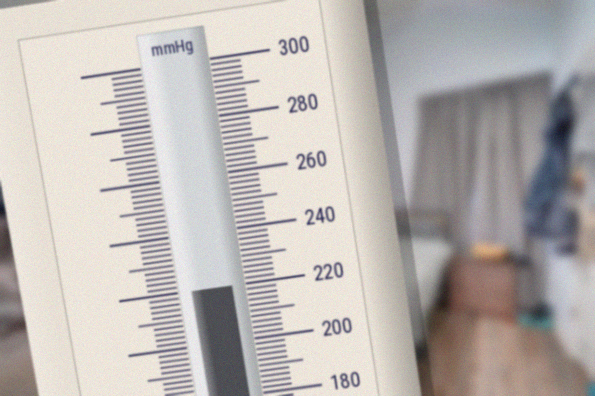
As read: **220** mmHg
